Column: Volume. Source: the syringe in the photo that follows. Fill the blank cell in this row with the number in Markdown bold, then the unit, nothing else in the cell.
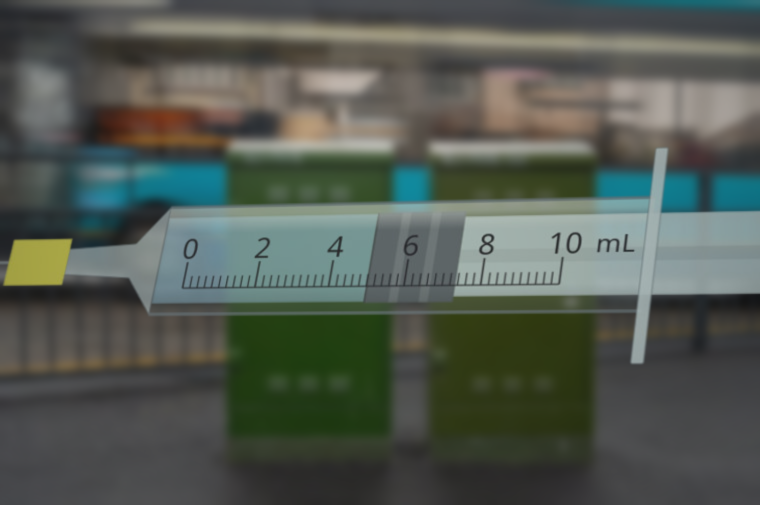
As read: **5** mL
